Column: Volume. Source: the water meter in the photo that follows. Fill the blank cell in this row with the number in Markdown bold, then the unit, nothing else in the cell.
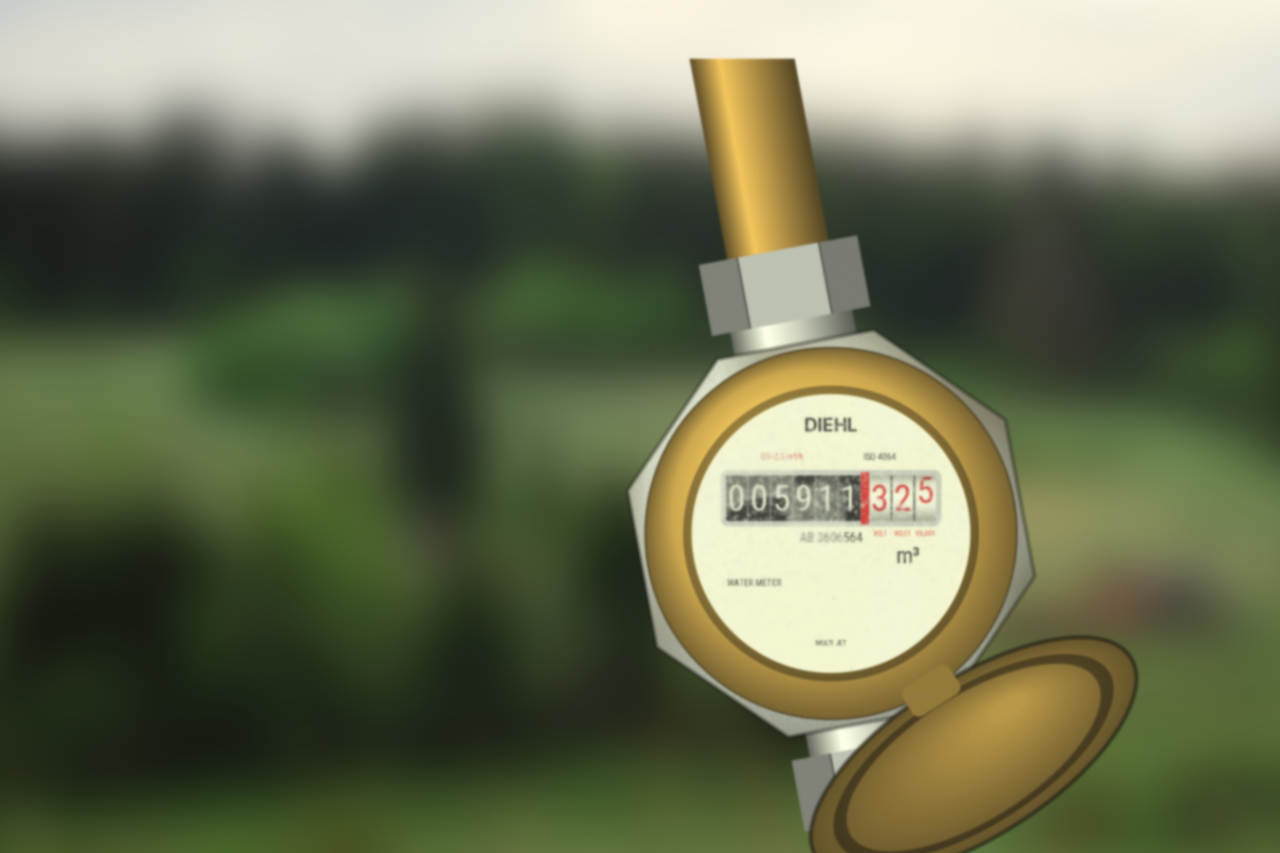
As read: **5911.325** m³
